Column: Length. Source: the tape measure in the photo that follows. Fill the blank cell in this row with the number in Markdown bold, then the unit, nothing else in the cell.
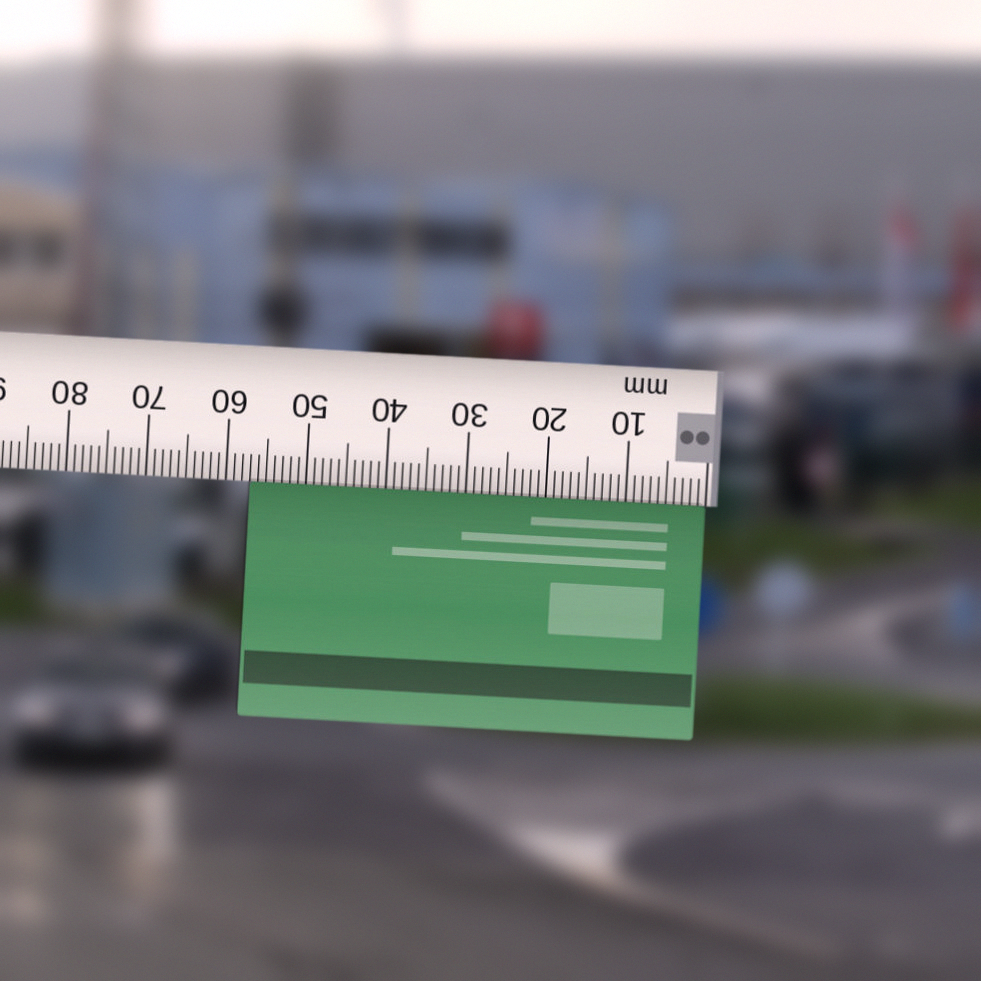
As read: **57** mm
